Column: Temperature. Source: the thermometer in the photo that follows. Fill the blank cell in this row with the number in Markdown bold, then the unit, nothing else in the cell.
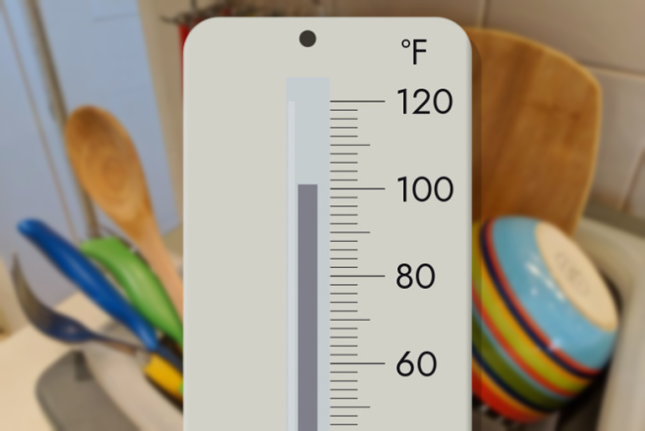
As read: **101** °F
